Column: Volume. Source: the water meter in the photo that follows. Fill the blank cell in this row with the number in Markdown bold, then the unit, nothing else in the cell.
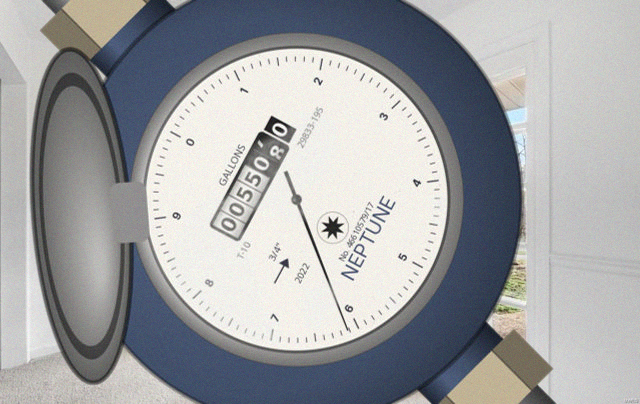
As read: **55076.1** gal
